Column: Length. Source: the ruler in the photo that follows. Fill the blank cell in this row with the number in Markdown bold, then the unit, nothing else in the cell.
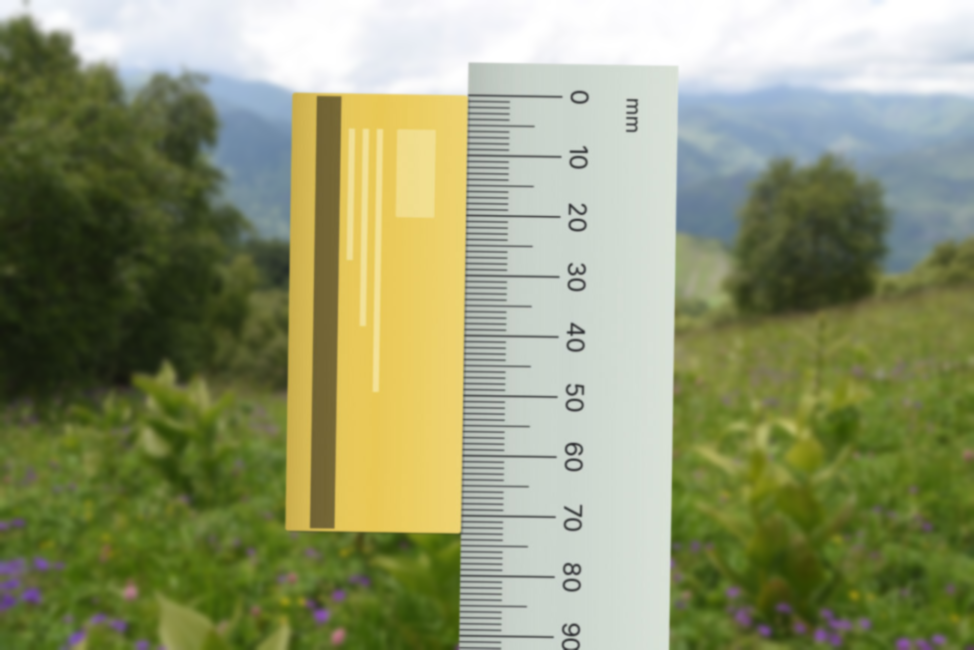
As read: **73** mm
